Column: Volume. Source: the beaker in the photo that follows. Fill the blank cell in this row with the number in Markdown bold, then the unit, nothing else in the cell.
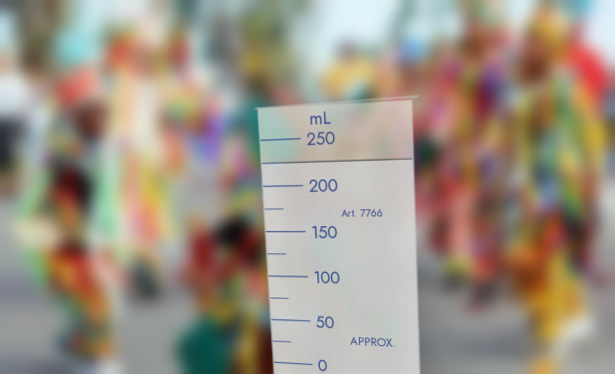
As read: **225** mL
